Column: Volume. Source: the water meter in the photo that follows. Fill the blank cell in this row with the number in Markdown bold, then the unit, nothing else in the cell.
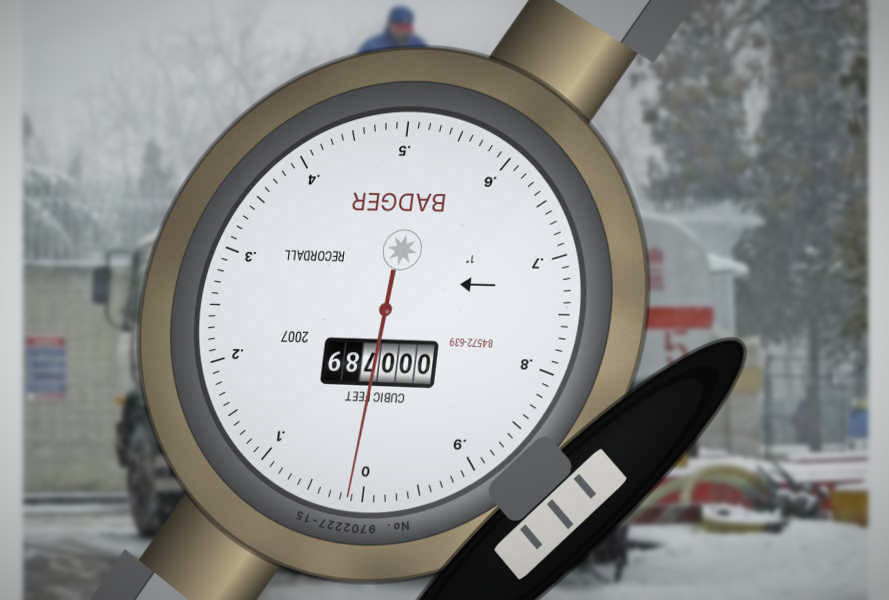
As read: **789.01** ft³
